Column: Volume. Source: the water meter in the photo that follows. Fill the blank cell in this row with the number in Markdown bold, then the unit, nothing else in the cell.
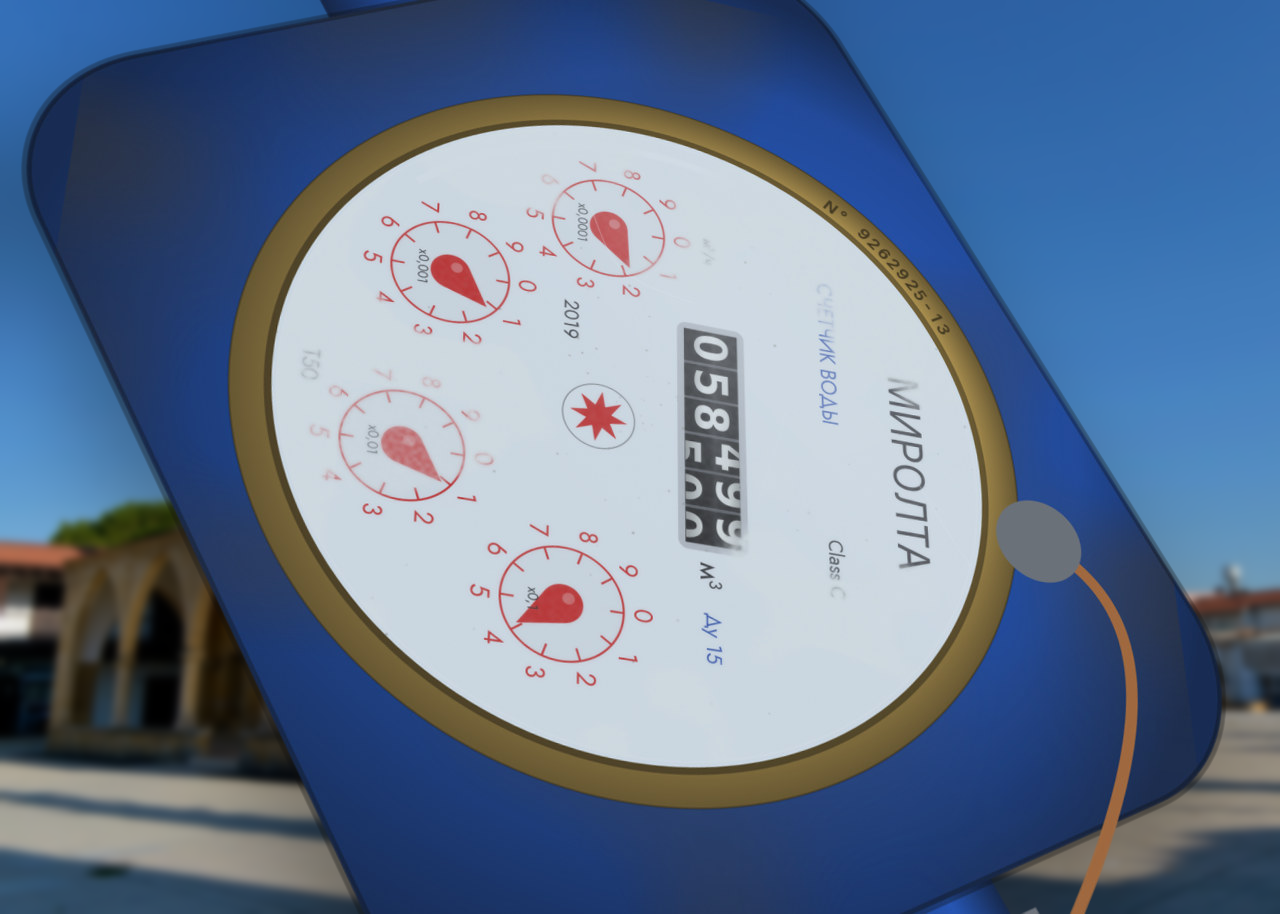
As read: **58499.4111** m³
